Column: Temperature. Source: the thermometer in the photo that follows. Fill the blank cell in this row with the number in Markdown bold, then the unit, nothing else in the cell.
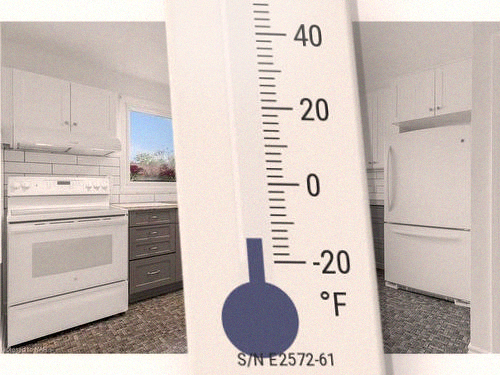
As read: **-14** °F
